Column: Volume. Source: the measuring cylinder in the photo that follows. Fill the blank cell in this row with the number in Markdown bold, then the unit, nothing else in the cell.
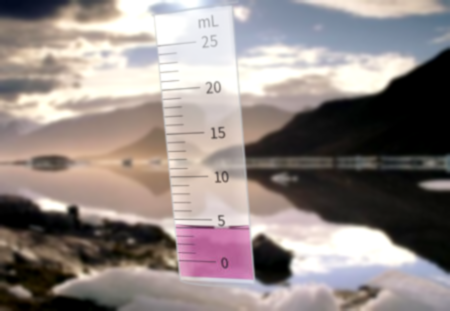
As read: **4** mL
